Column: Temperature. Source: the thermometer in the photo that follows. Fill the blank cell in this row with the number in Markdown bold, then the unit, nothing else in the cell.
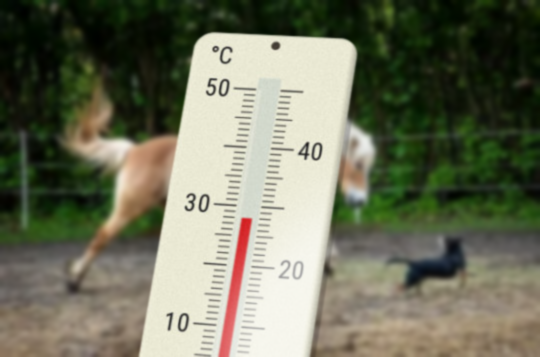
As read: **28** °C
